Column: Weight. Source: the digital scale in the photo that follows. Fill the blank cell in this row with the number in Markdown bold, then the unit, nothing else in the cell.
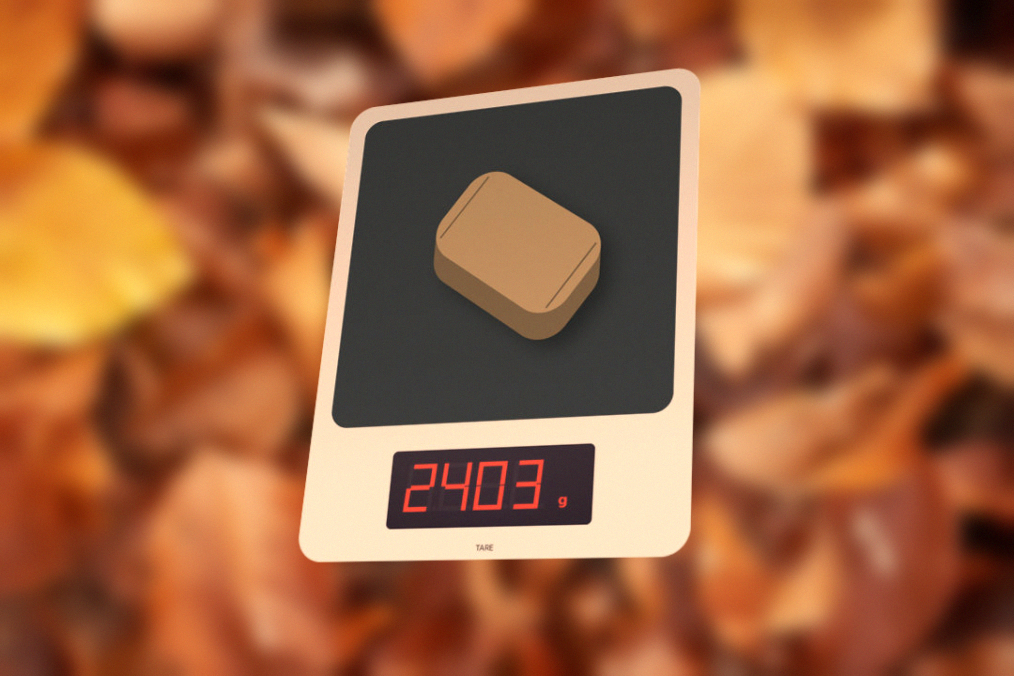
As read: **2403** g
